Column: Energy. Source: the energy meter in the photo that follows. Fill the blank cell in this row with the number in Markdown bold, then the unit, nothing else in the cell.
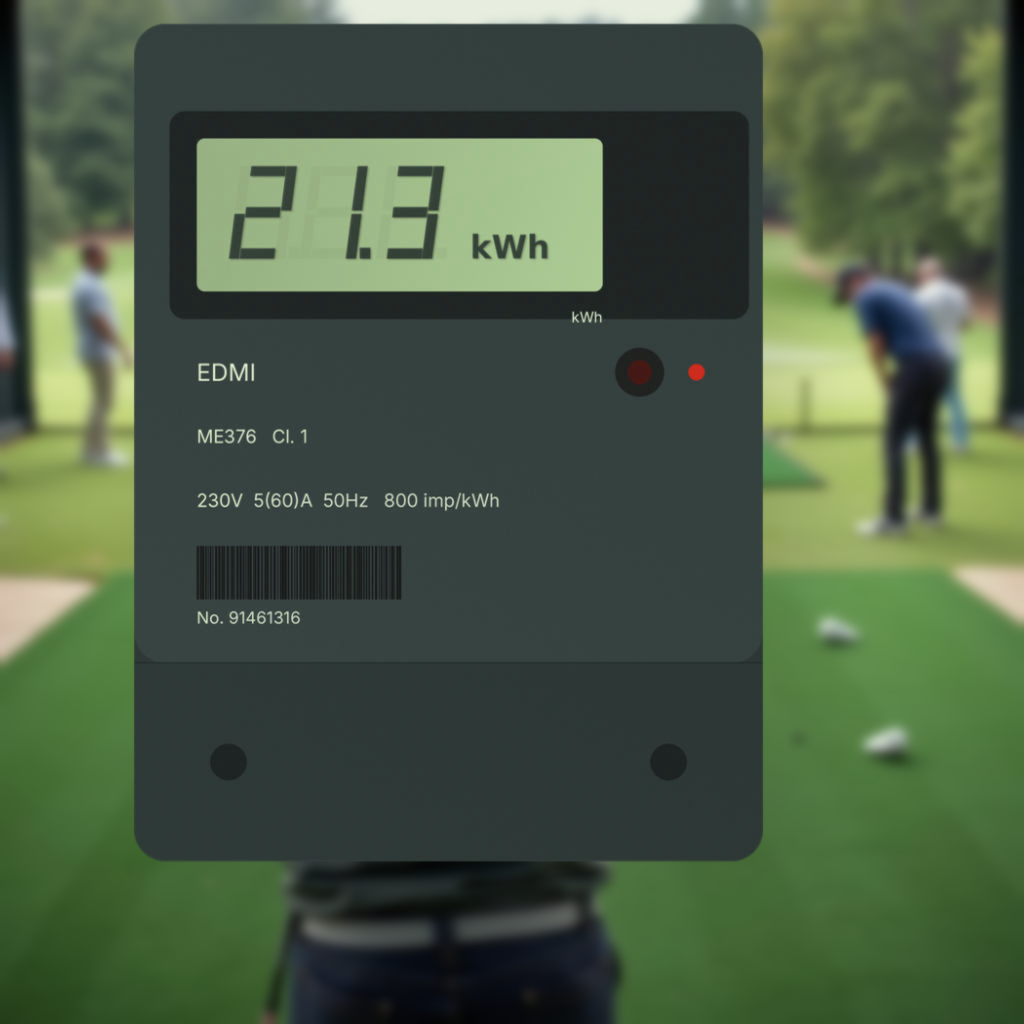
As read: **21.3** kWh
